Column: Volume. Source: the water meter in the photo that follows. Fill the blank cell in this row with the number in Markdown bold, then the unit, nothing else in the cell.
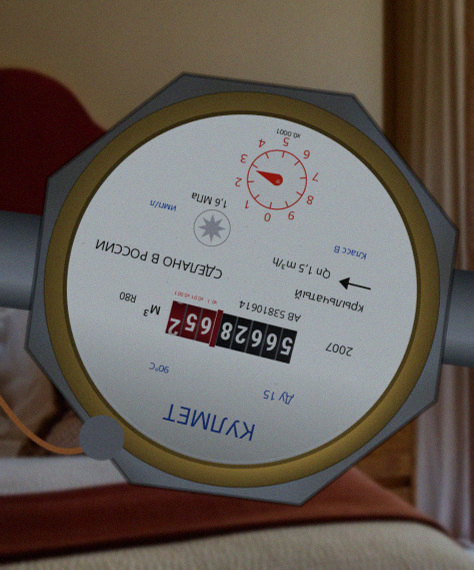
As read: **56628.6522** m³
